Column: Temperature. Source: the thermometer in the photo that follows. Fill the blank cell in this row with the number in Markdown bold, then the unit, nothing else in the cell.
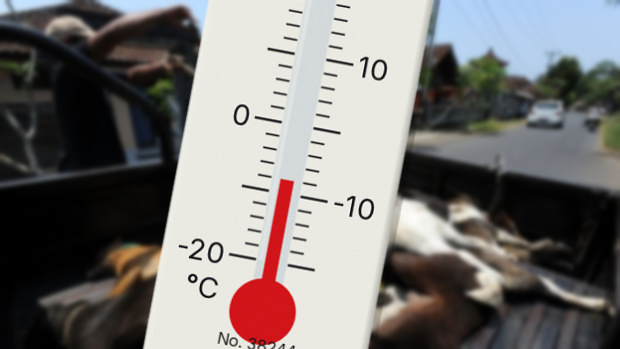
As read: **-8** °C
